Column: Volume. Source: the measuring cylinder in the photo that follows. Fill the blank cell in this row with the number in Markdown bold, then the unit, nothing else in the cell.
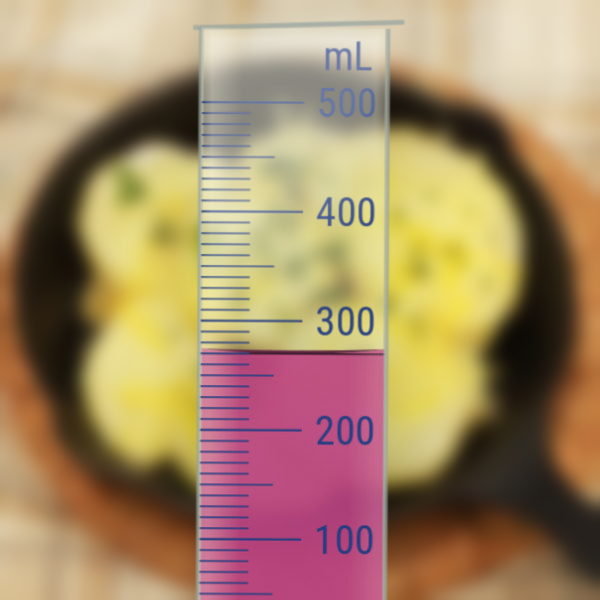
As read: **270** mL
